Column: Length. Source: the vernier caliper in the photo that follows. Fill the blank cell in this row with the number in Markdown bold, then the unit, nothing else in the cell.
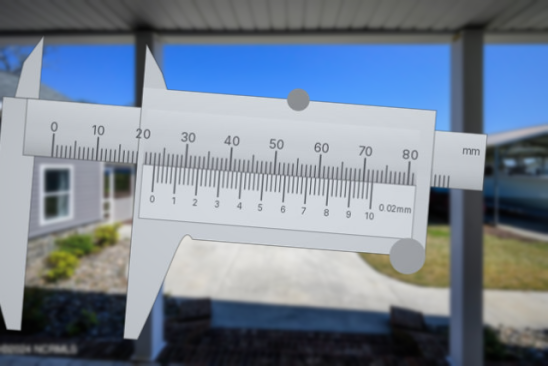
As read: **23.0** mm
